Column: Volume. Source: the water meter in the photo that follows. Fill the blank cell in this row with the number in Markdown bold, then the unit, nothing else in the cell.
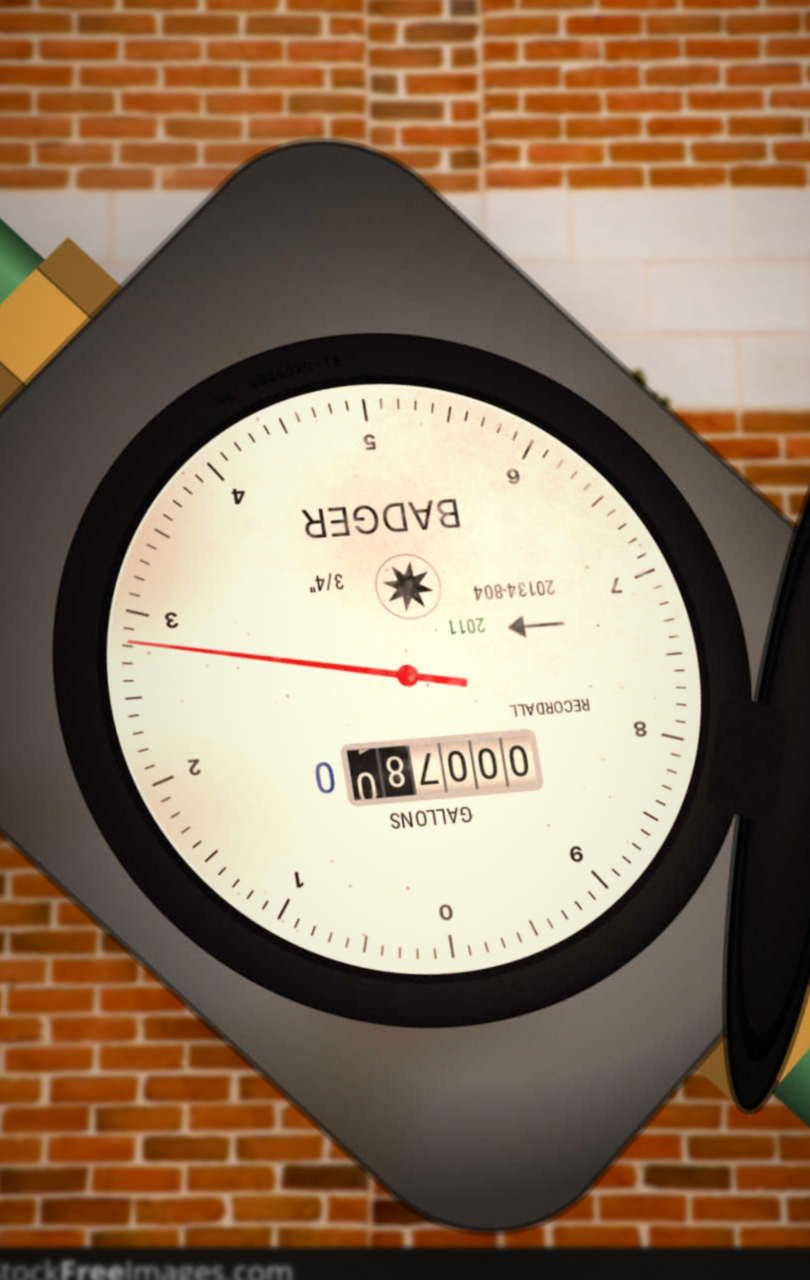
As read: **7802.8** gal
